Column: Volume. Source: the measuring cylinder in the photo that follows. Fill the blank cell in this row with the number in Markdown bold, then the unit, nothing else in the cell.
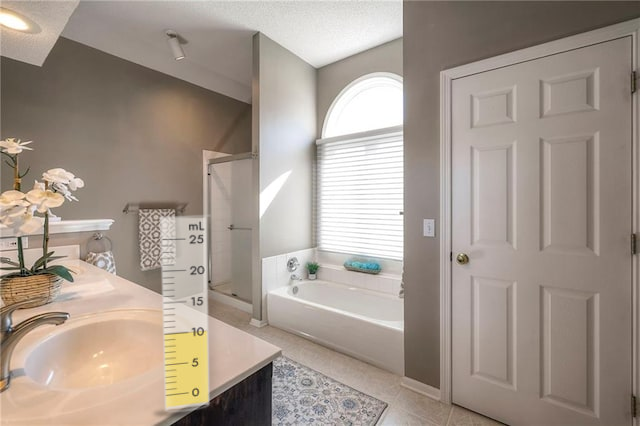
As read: **10** mL
